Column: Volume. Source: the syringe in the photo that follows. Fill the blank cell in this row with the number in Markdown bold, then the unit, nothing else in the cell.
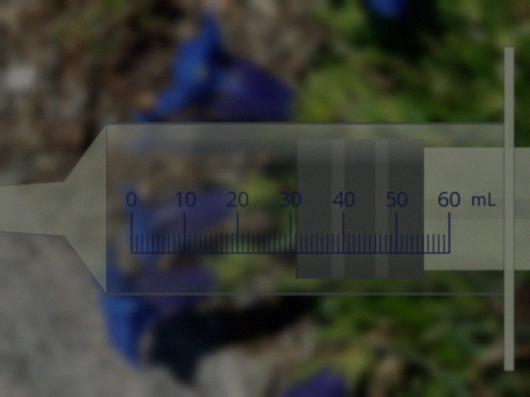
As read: **31** mL
